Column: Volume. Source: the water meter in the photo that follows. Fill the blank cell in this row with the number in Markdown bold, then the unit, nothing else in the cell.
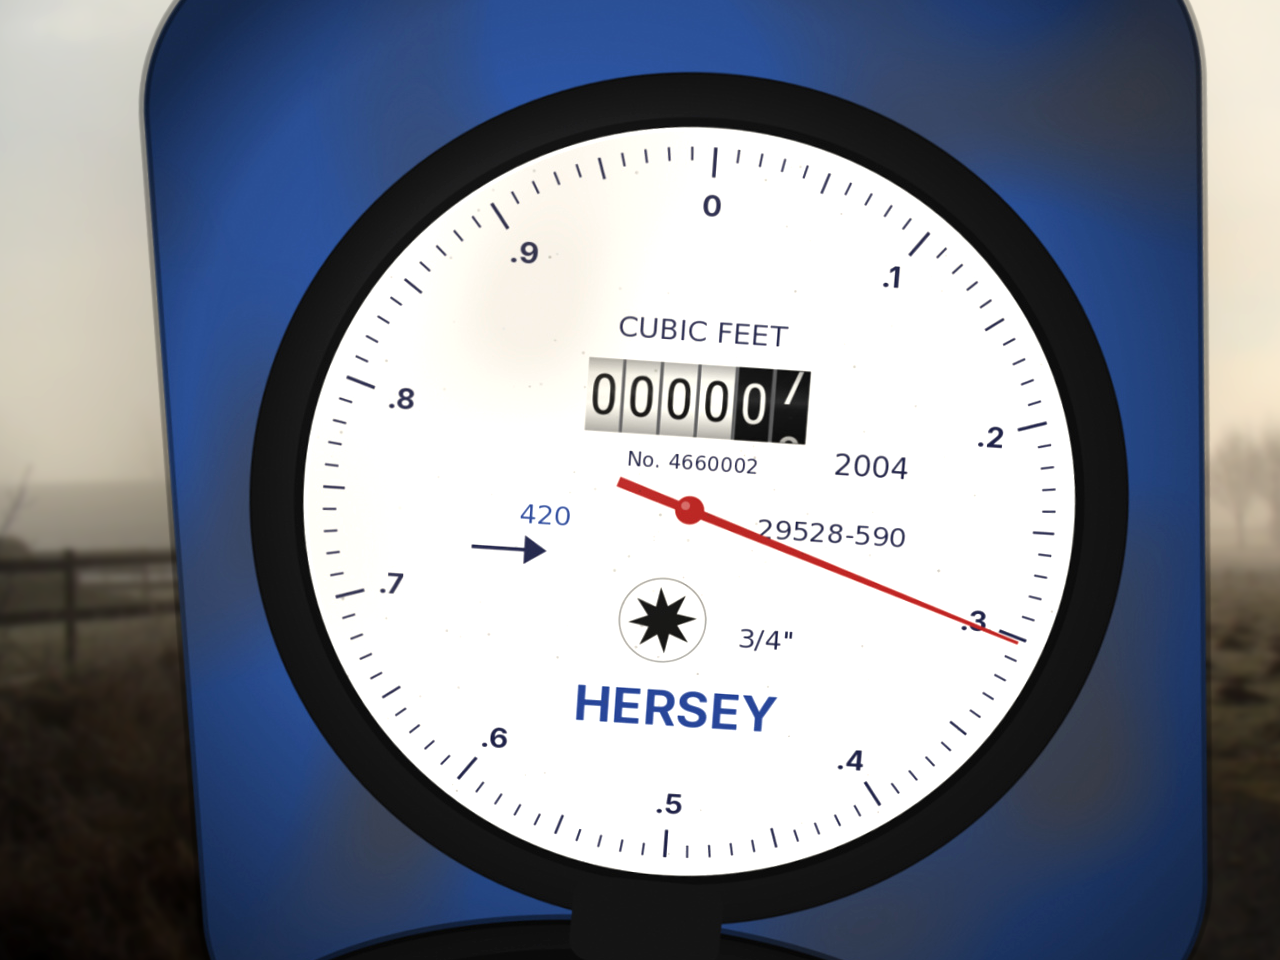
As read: **7.30** ft³
